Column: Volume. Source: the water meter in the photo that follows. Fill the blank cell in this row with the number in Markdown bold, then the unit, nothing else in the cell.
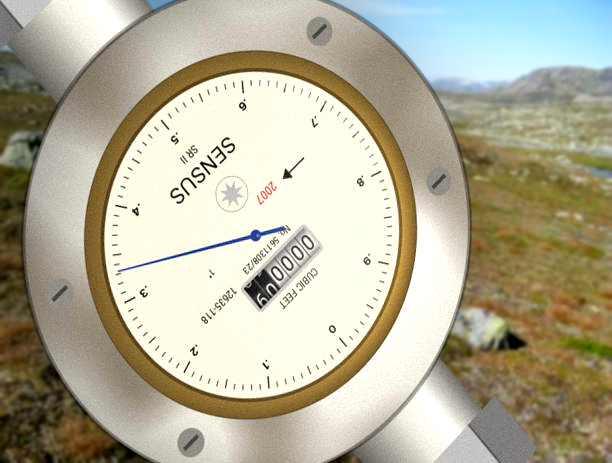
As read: **9.33** ft³
